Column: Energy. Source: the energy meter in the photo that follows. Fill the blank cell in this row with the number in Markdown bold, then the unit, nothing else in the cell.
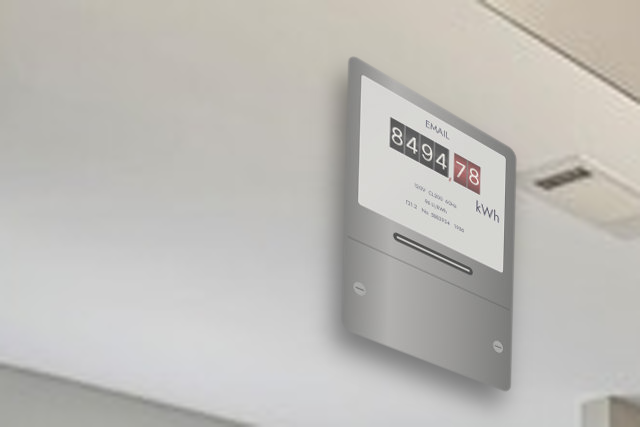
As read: **8494.78** kWh
